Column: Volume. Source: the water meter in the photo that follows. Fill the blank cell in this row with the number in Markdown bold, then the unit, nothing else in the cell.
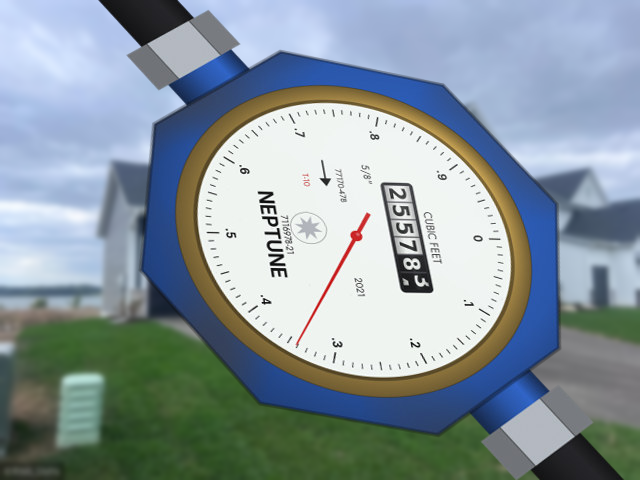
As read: **255783.34** ft³
